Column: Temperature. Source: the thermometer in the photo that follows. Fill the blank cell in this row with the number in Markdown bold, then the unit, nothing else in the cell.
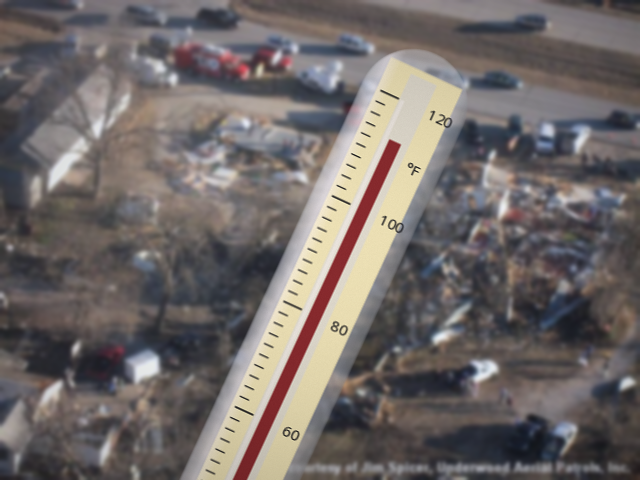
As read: **113** °F
